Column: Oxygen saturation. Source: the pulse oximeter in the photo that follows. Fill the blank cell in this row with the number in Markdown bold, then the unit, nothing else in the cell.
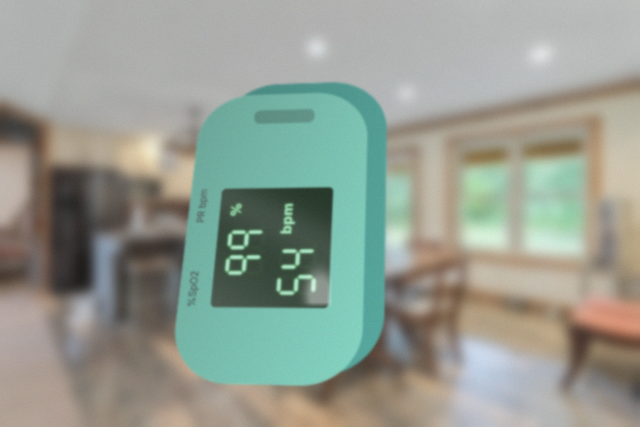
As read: **99** %
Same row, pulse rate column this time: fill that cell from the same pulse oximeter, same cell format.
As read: **54** bpm
